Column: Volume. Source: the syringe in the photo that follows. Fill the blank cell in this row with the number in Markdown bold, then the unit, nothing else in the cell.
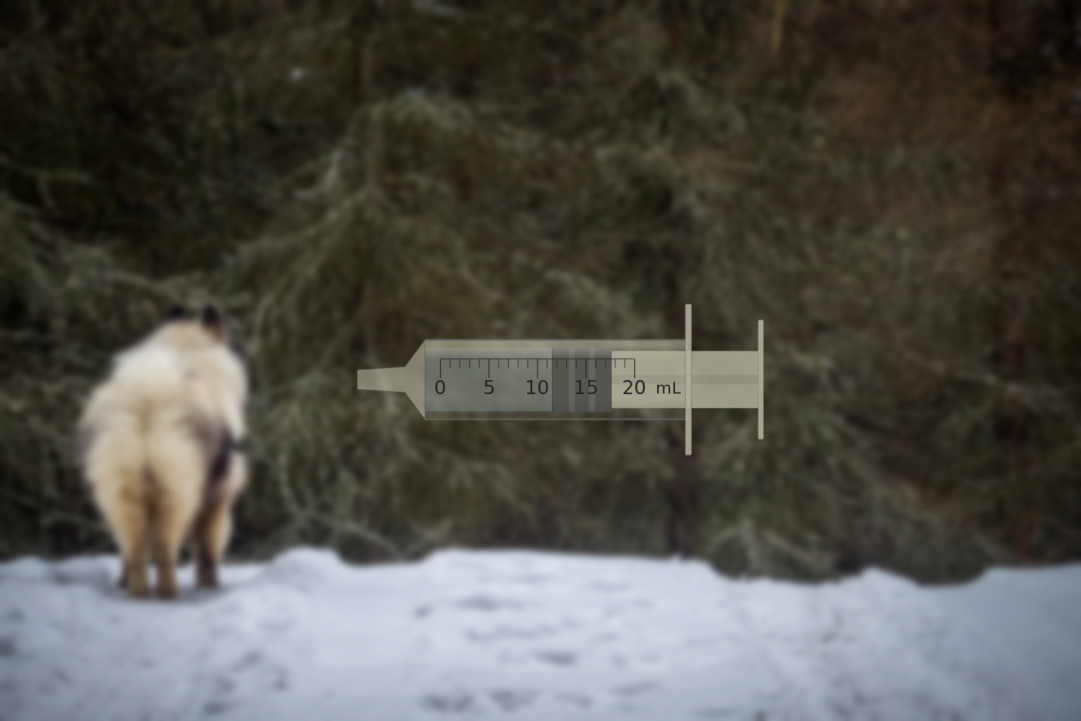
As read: **11.5** mL
